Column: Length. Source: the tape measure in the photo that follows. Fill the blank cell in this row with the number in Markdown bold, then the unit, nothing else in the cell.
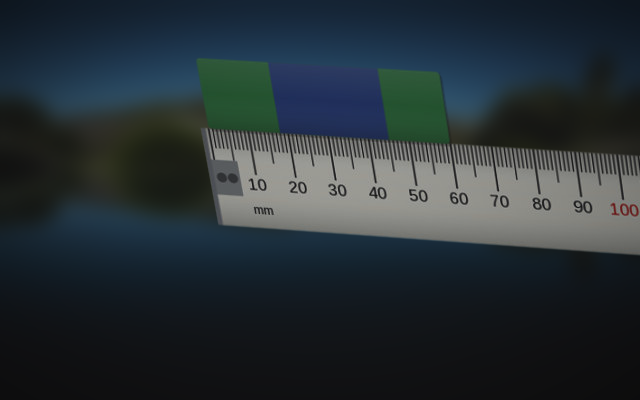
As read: **60** mm
